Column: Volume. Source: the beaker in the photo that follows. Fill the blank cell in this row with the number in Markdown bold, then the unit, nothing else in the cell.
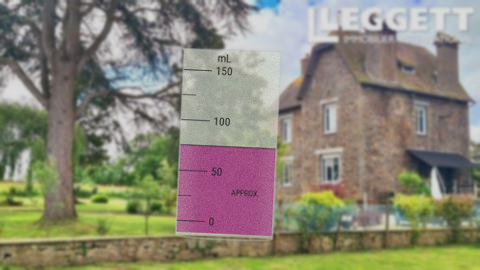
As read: **75** mL
